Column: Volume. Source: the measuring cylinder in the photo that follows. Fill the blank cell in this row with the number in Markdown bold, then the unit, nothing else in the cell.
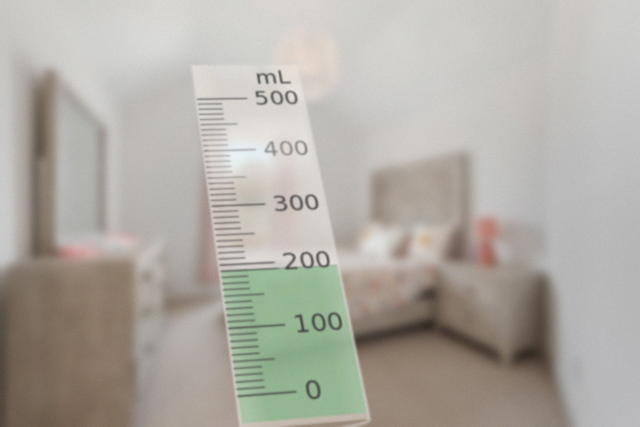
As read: **190** mL
